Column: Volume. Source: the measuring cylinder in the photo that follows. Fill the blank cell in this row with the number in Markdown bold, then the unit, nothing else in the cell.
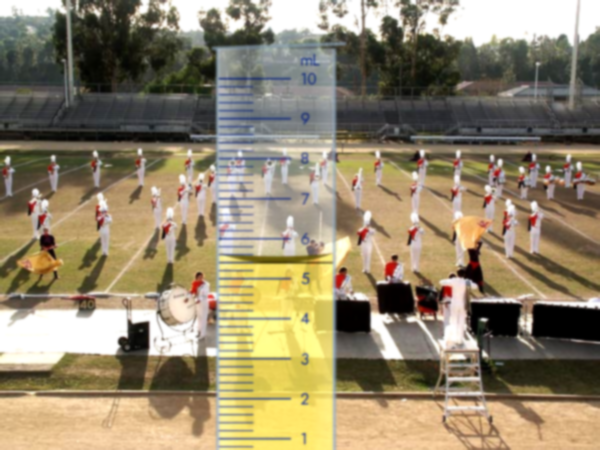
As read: **5.4** mL
